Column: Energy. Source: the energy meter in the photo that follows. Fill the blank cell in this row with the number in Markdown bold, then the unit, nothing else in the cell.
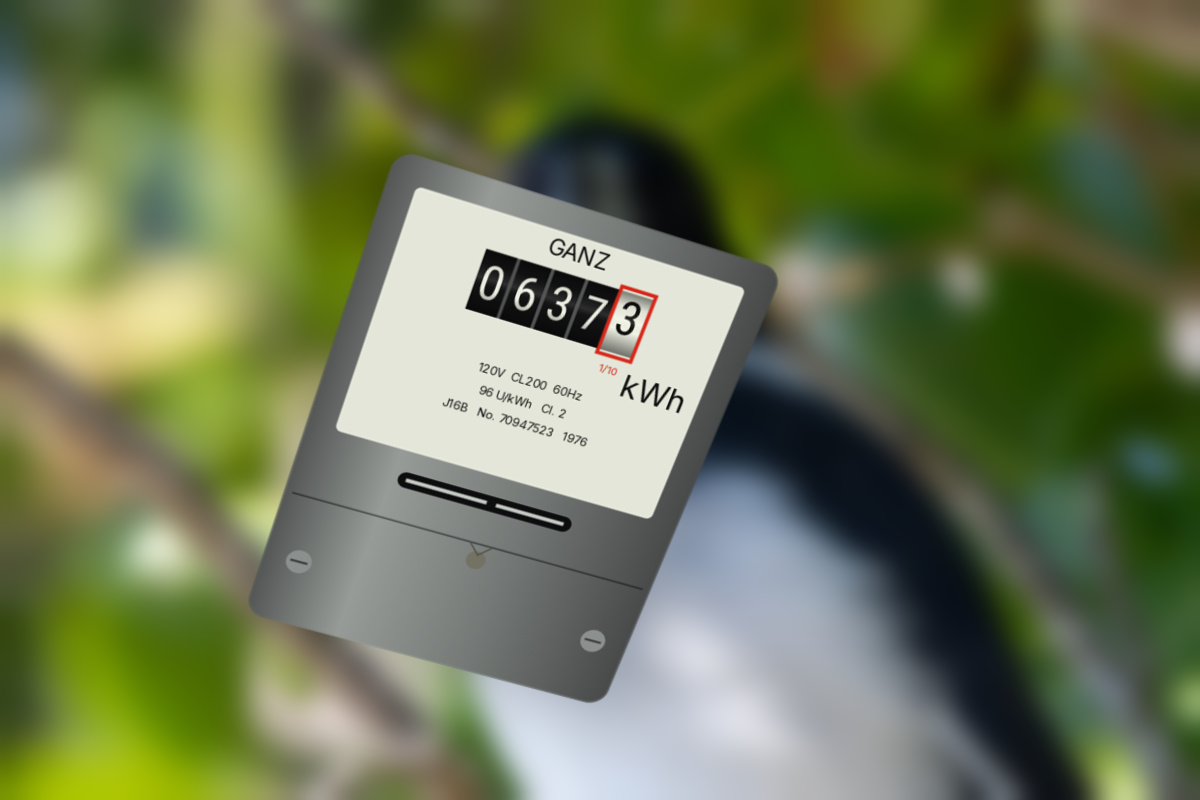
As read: **637.3** kWh
